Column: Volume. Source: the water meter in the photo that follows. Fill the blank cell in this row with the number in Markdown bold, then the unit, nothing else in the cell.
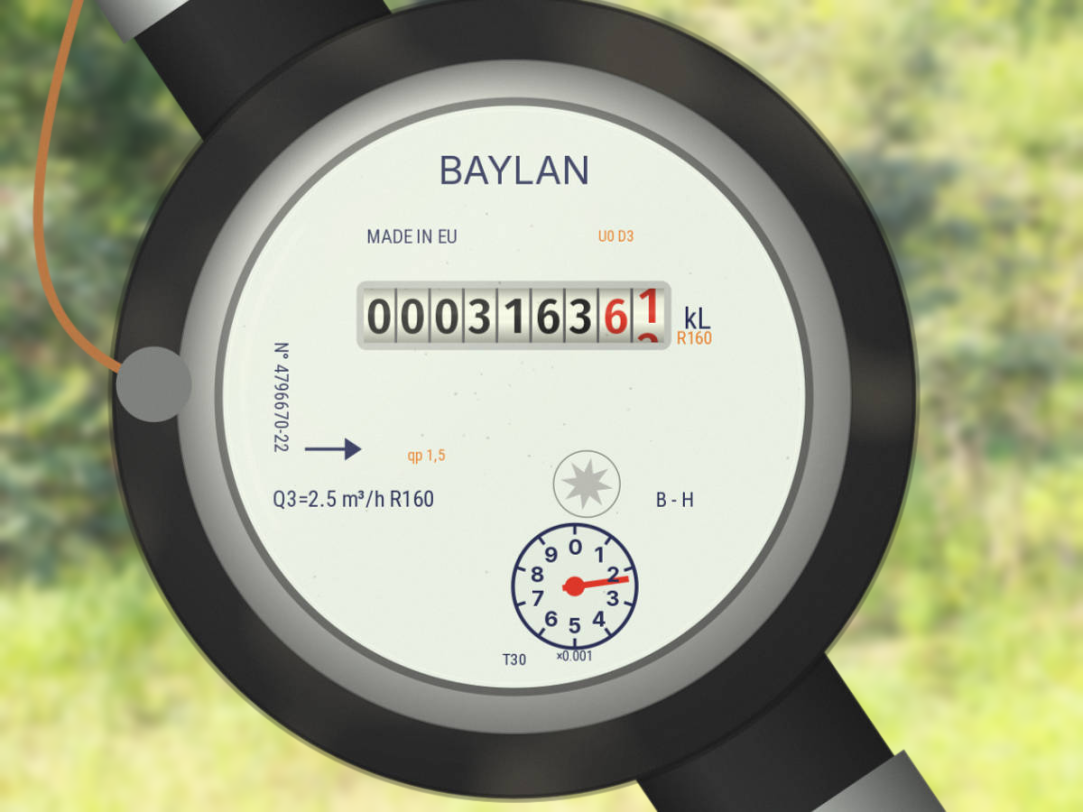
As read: **3163.612** kL
